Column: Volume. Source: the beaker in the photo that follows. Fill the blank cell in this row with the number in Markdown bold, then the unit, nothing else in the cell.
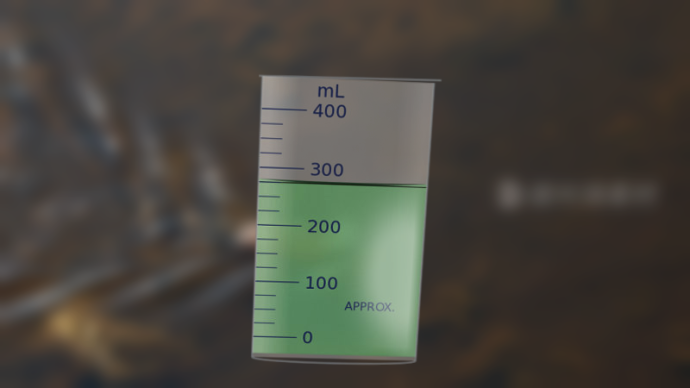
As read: **275** mL
